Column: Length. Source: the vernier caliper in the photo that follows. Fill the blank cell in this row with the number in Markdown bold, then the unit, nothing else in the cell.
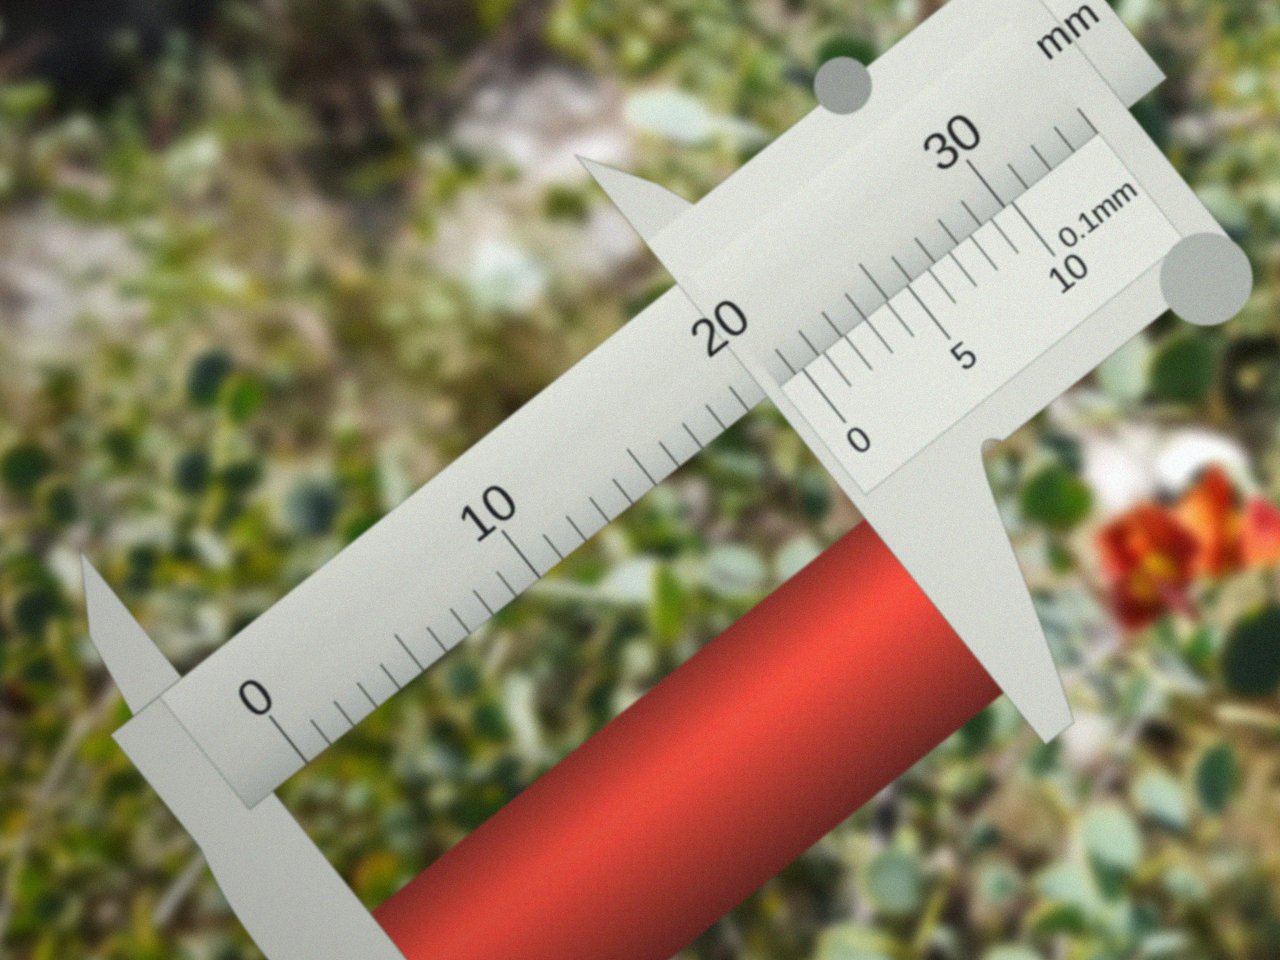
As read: **21.3** mm
